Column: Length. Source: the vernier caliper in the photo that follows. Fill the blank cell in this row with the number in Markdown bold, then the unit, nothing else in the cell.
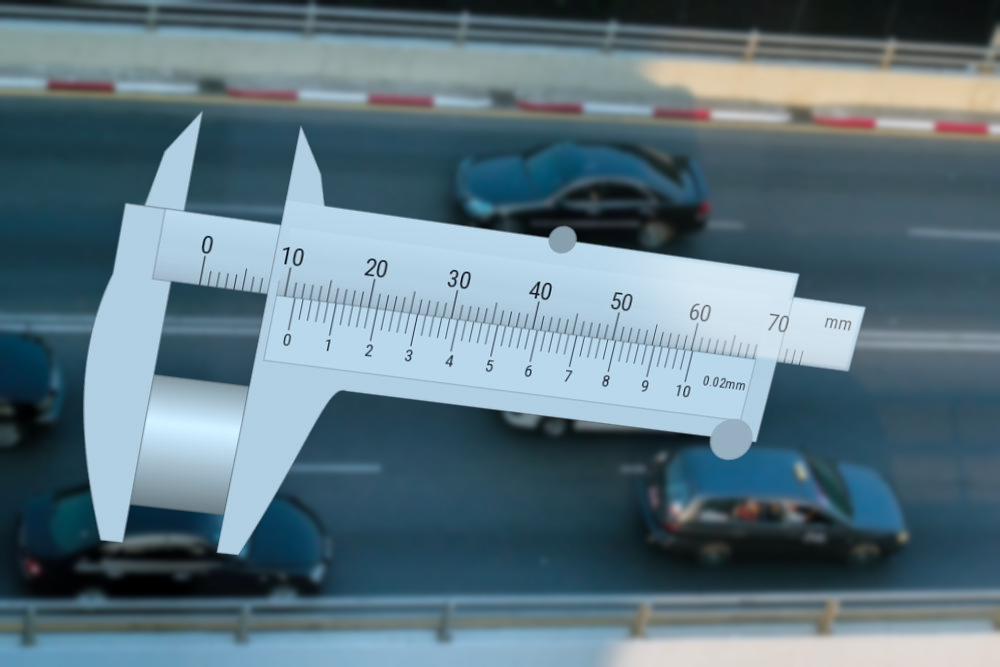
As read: **11.2** mm
